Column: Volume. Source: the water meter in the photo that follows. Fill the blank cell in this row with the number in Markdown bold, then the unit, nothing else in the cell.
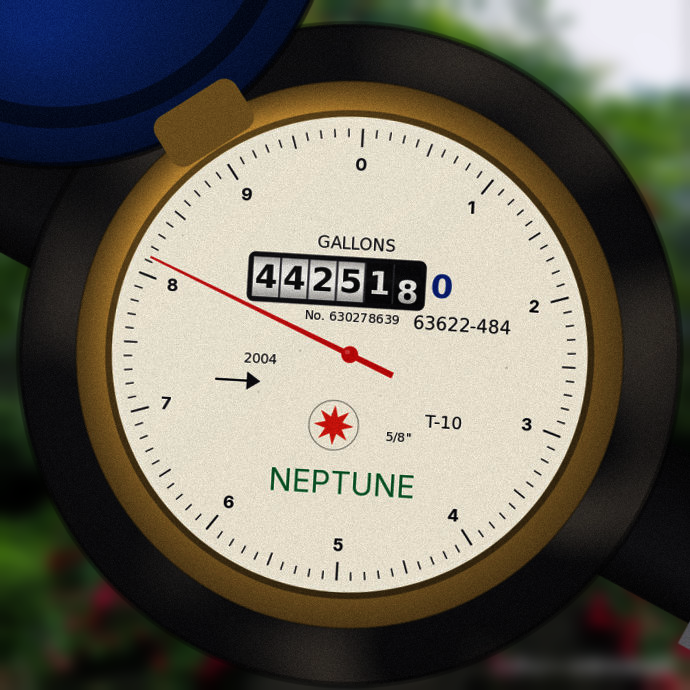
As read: **4425178.1** gal
